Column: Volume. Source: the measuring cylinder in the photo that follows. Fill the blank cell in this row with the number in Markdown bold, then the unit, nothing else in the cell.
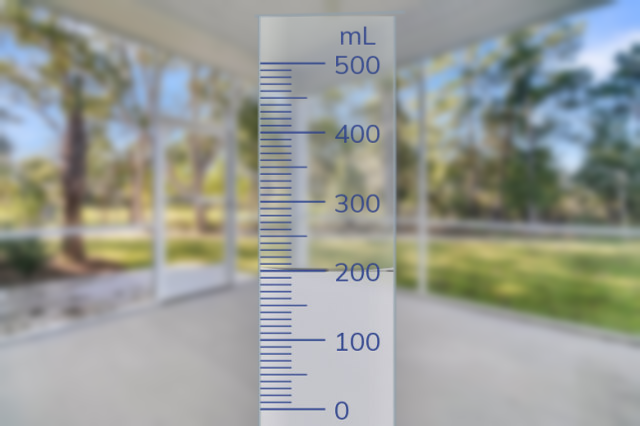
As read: **200** mL
